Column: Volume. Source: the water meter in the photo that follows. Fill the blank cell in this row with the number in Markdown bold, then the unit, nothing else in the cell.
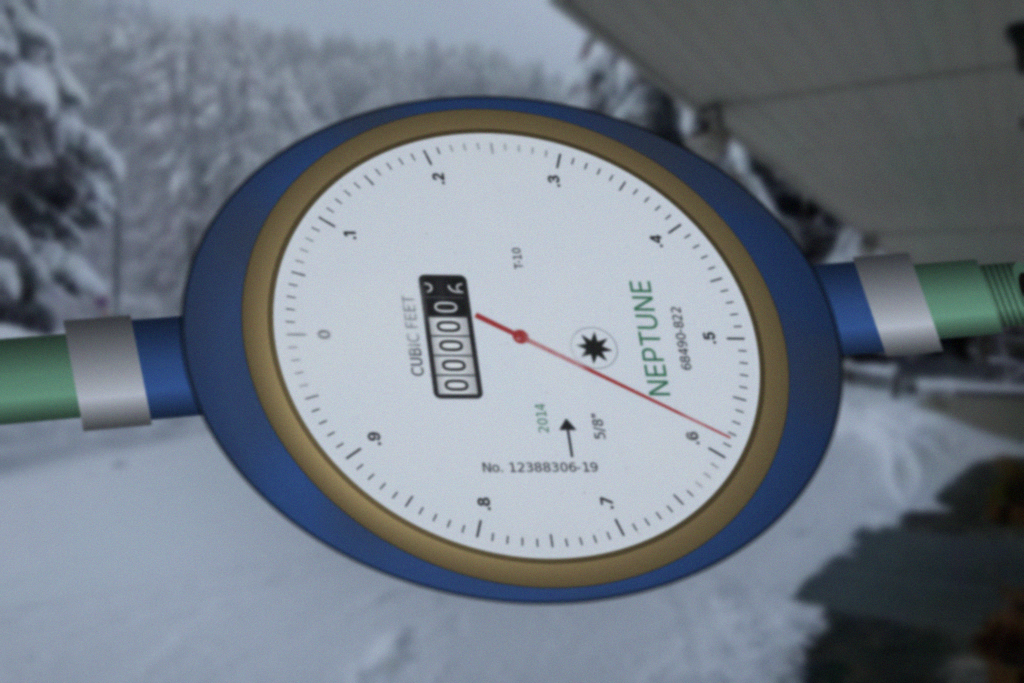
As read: **5.58** ft³
